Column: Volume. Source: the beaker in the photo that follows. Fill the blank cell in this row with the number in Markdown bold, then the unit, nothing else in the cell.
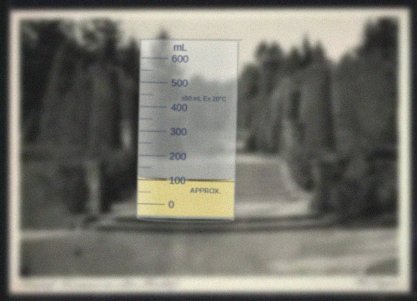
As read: **100** mL
